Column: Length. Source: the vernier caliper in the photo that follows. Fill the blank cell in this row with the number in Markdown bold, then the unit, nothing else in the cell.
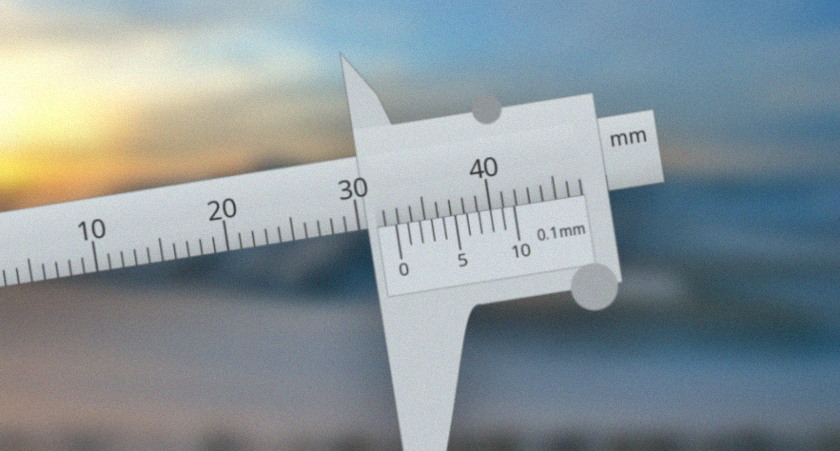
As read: **32.8** mm
